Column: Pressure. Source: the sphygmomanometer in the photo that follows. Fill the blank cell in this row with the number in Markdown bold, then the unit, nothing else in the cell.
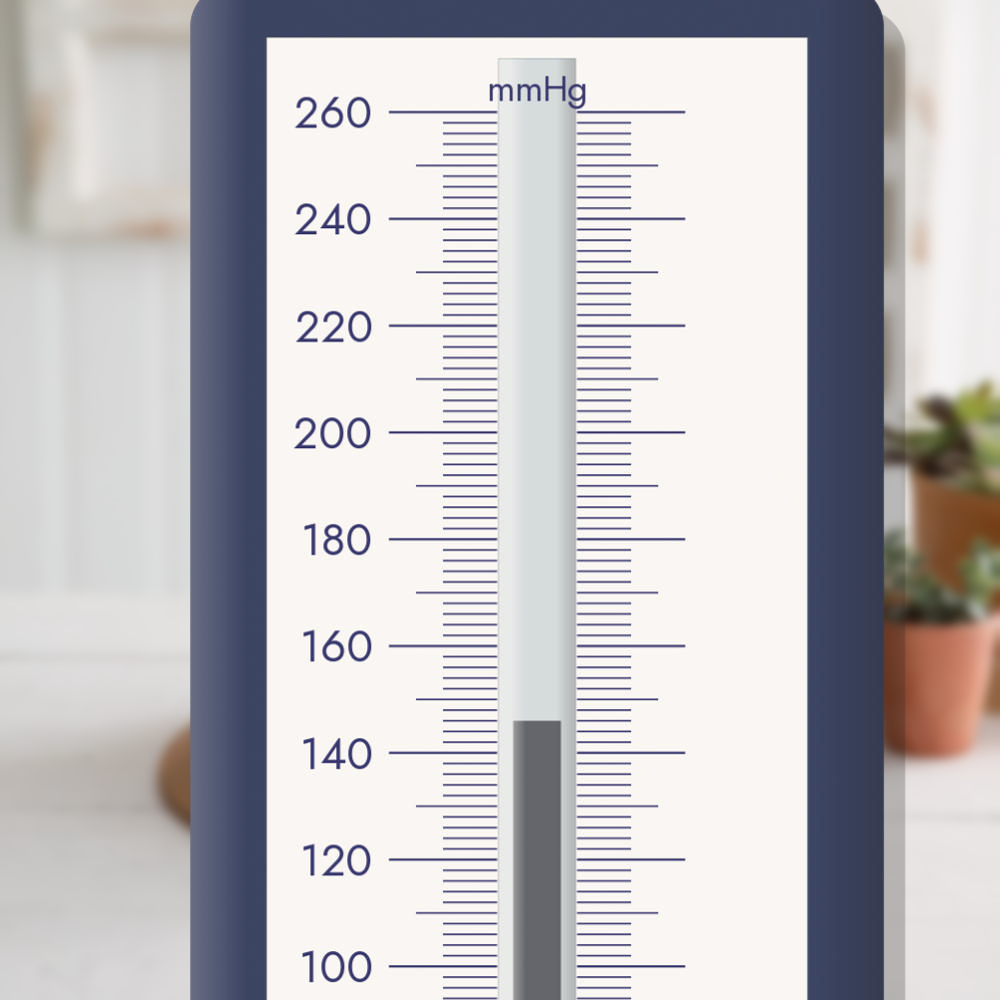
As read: **146** mmHg
